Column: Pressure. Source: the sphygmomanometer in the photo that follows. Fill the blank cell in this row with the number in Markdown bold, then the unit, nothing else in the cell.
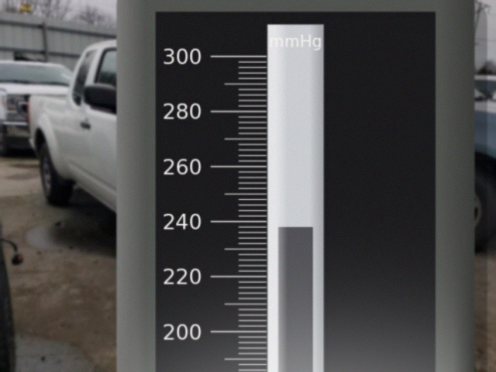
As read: **238** mmHg
